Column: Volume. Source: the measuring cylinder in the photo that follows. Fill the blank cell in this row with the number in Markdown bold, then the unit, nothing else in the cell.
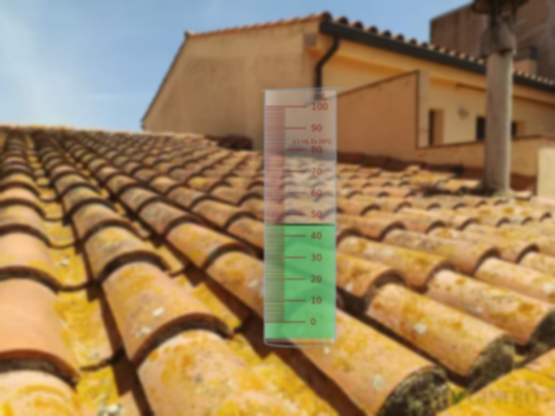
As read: **45** mL
